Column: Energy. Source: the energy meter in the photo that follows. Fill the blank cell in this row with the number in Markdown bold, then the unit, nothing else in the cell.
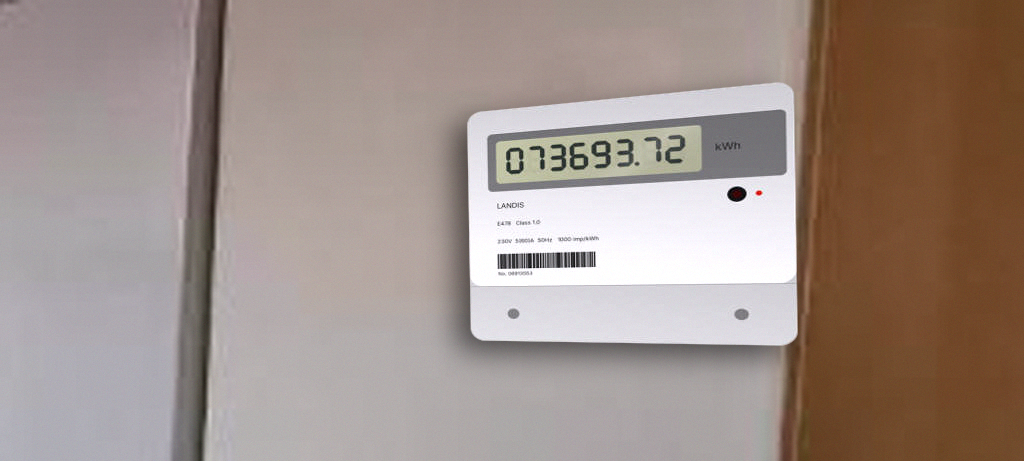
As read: **73693.72** kWh
